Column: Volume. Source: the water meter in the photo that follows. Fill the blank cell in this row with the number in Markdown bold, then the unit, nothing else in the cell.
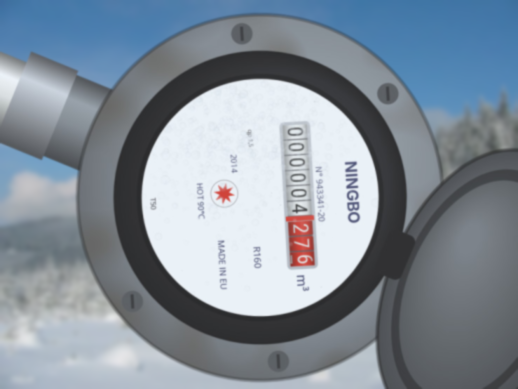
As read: **4.276** m³
